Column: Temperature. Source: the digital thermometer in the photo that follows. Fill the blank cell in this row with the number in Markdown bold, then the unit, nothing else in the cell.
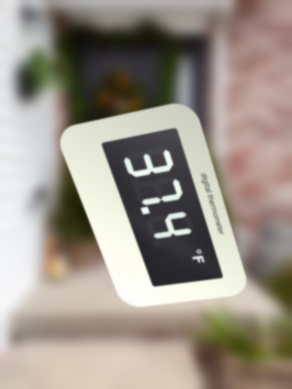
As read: **37.4** °F
